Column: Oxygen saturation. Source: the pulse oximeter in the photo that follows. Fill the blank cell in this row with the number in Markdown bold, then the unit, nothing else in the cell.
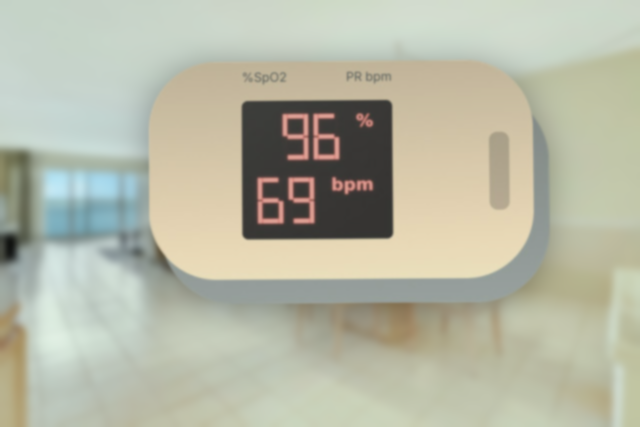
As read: **96** %
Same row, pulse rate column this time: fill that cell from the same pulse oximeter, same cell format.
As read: **69** bpm
